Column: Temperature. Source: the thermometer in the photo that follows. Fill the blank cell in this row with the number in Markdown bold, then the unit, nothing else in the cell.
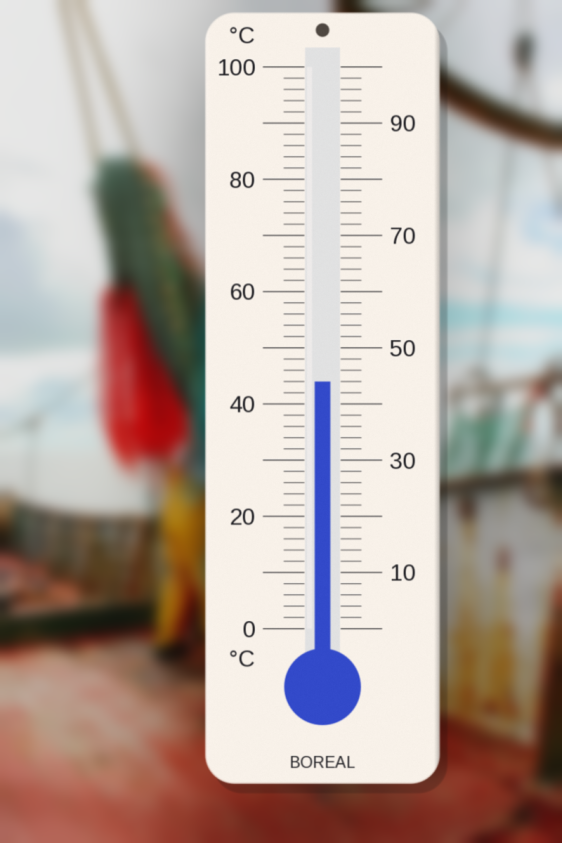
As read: **44** °C
